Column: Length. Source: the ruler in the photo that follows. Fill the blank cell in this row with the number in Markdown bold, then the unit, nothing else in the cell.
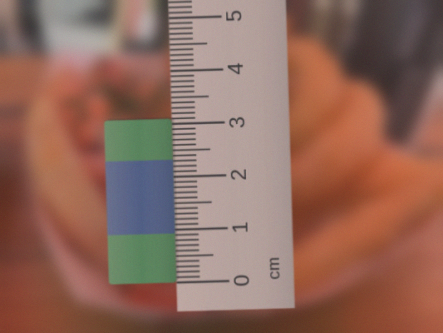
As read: **3.1** cm
